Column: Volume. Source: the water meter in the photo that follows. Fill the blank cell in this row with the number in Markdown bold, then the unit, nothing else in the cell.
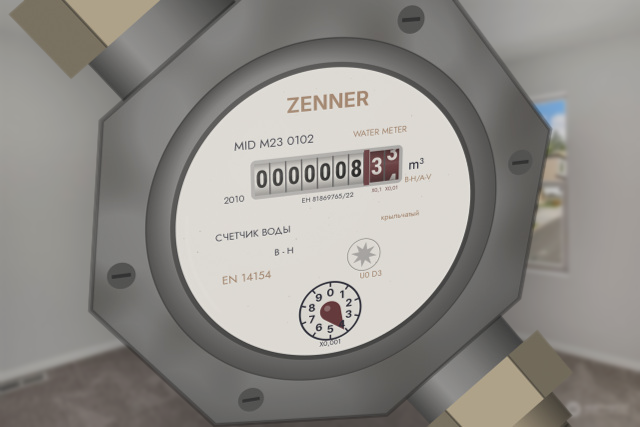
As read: **8.334** m³
